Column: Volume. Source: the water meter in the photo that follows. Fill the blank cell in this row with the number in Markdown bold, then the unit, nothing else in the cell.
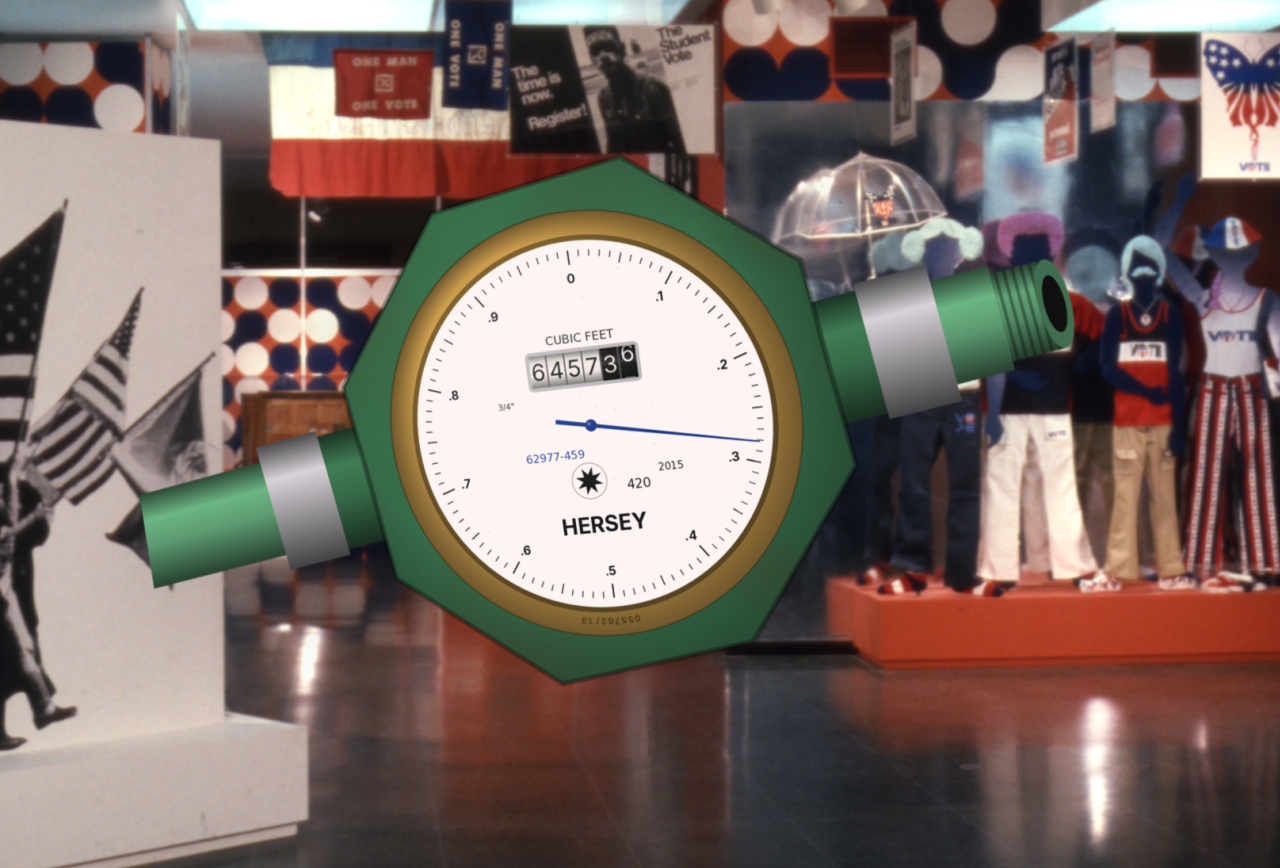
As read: **645736.28** ft³
